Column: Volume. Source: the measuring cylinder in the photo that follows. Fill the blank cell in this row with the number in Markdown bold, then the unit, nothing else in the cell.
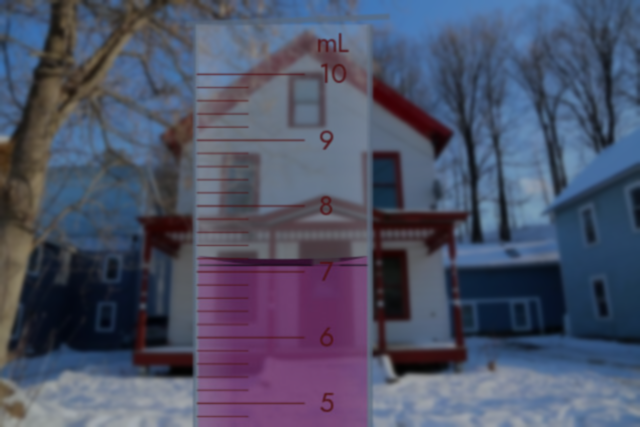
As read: **7.1** mL
